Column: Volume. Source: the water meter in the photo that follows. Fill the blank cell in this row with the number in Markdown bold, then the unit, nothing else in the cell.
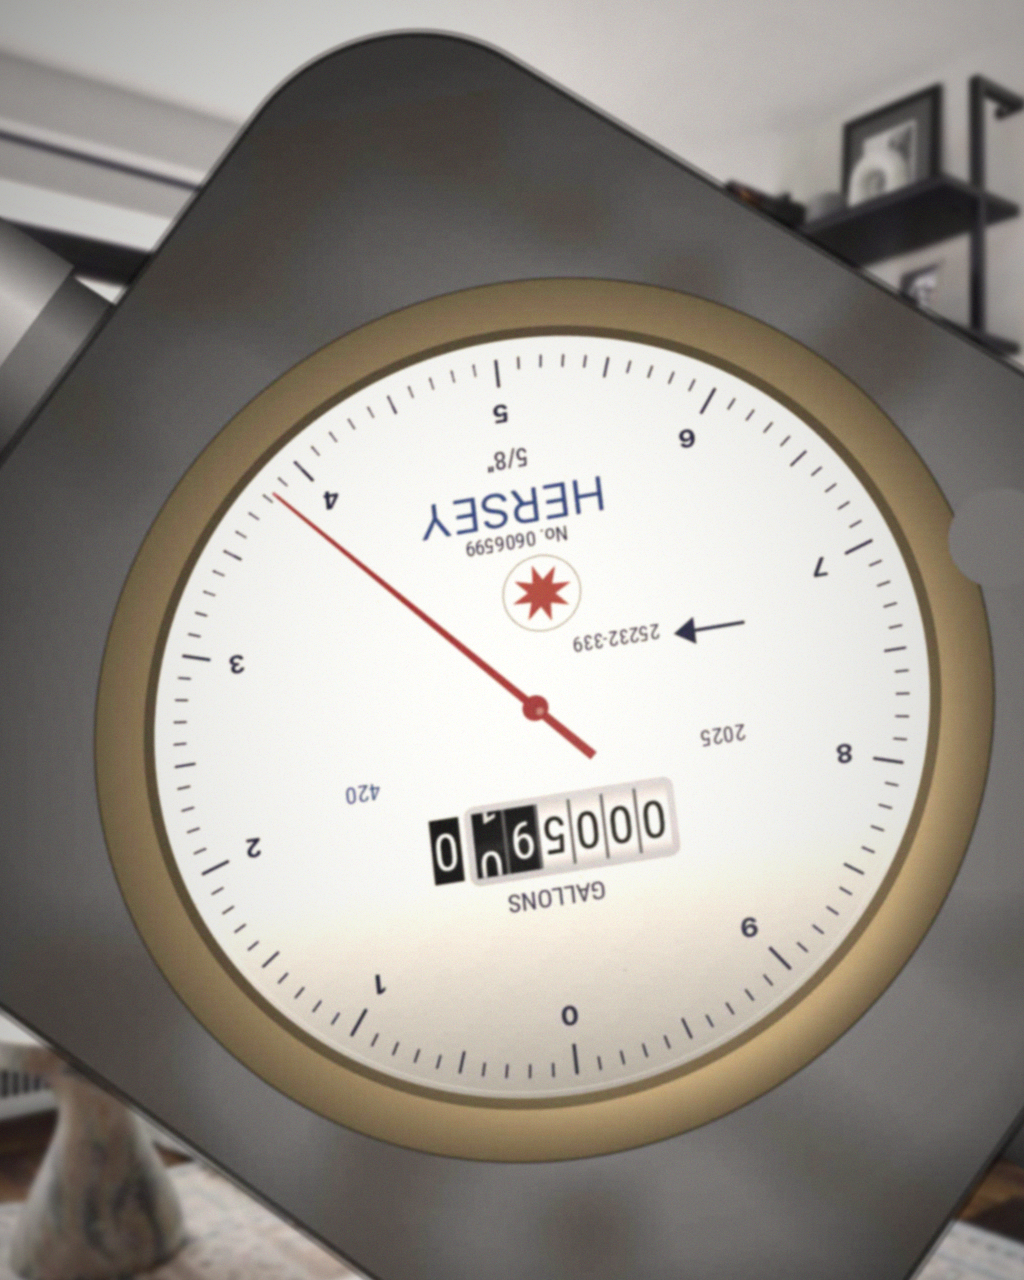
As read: **5903.8** gal
